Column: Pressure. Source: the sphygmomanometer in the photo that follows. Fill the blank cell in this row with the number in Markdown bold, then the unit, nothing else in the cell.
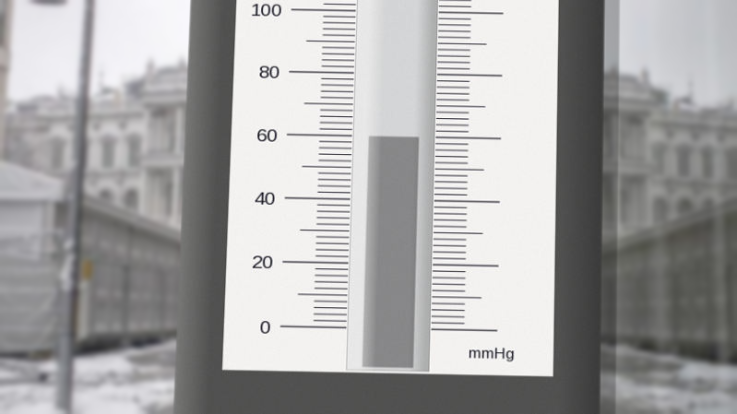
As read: **60** mmHg
